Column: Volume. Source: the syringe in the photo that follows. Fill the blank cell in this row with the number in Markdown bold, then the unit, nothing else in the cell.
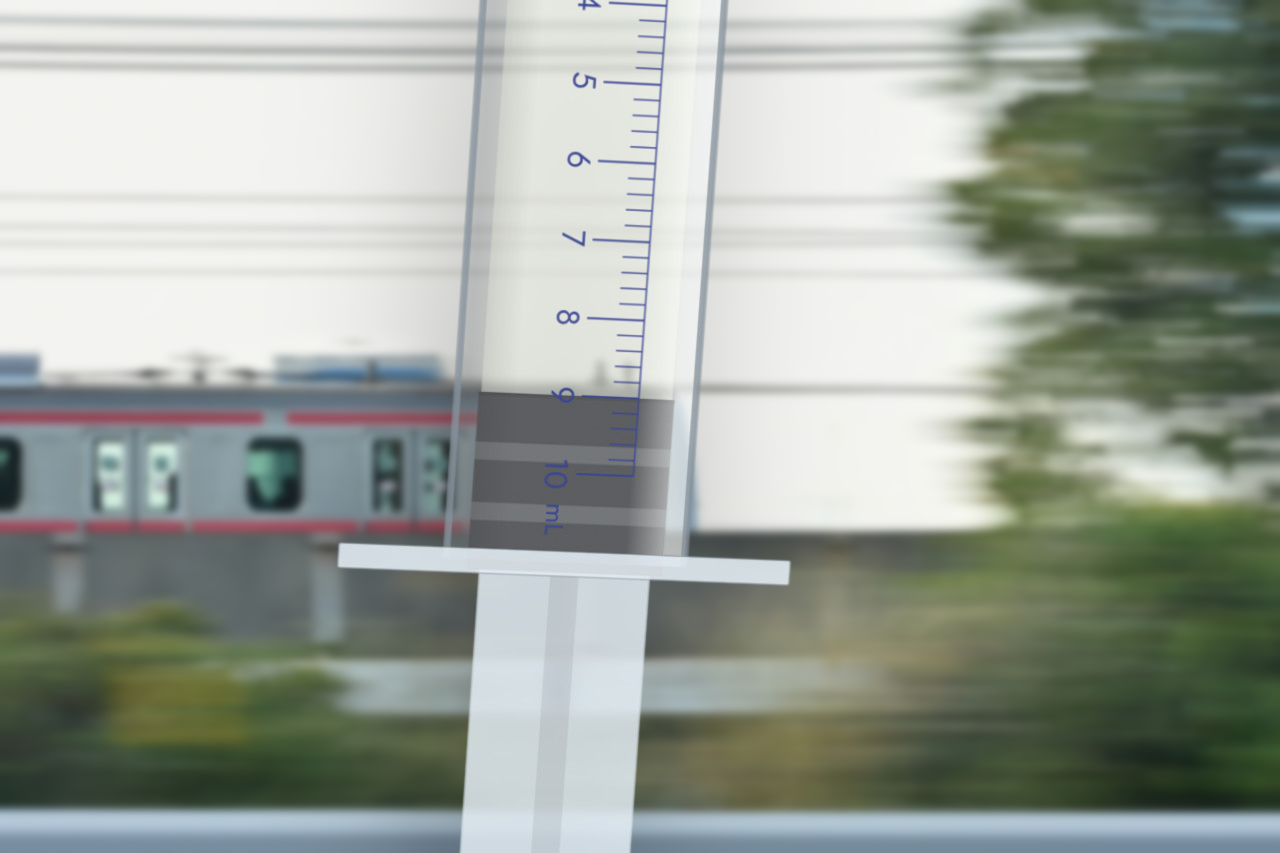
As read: **9** mL
